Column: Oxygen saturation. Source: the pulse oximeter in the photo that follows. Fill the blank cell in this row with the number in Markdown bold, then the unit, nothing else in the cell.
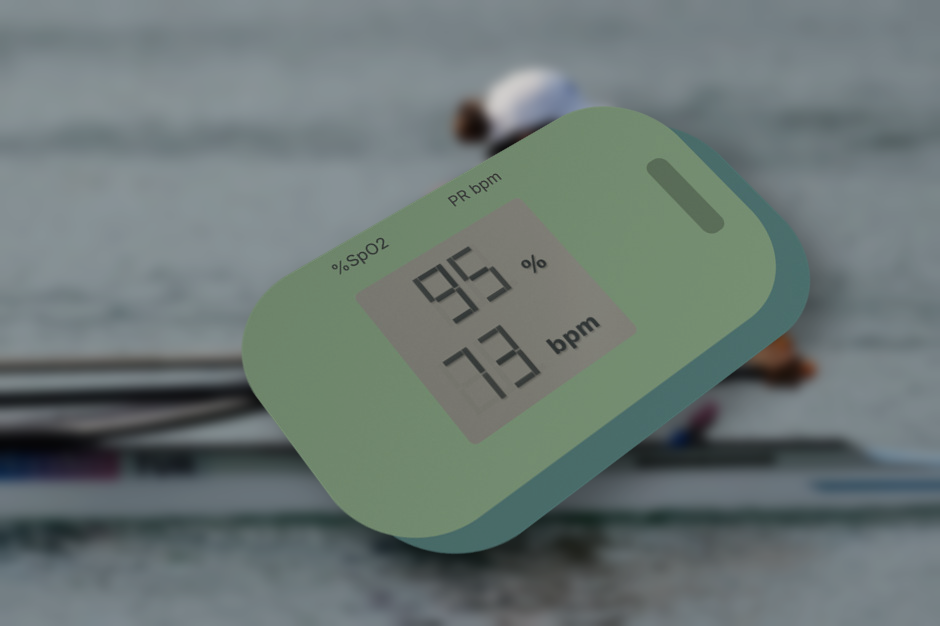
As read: **95** %
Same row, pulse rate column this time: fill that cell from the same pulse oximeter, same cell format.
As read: **73** bpm
